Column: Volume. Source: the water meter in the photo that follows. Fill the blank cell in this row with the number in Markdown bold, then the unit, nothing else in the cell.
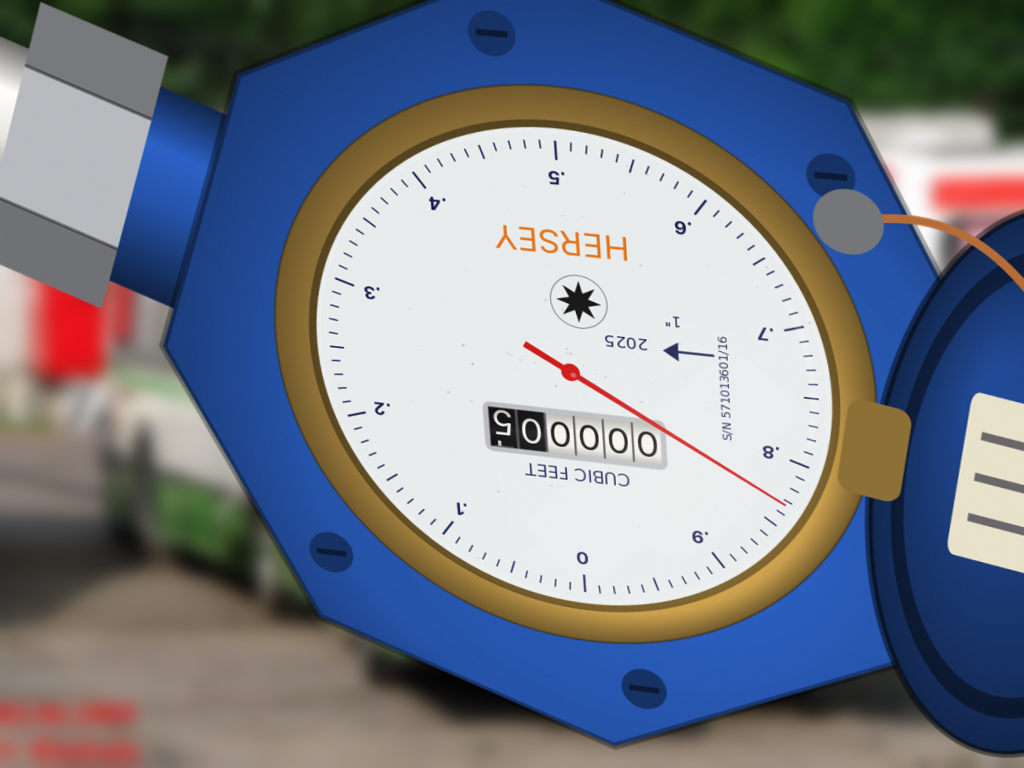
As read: **4.83** ft³
